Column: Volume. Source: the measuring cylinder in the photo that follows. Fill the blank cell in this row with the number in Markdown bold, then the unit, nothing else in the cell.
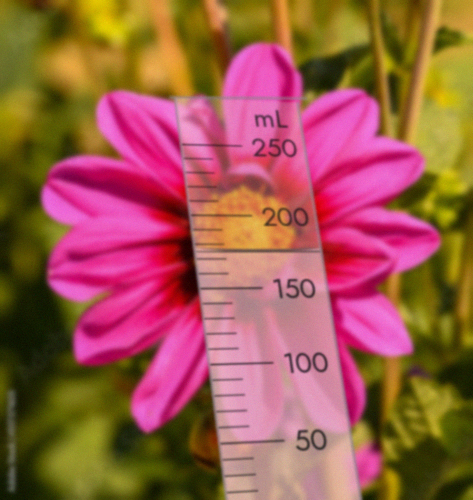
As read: **175** mL
